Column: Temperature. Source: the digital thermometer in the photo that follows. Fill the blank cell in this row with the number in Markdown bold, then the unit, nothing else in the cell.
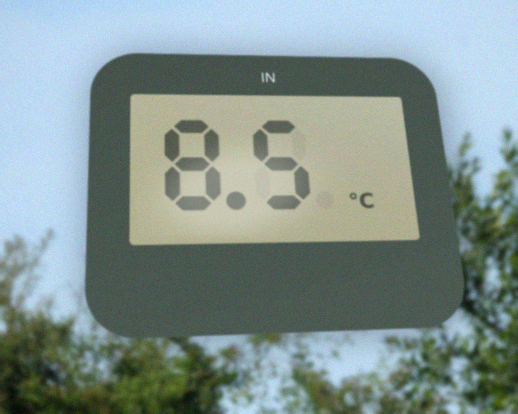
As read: **8.5** °C
